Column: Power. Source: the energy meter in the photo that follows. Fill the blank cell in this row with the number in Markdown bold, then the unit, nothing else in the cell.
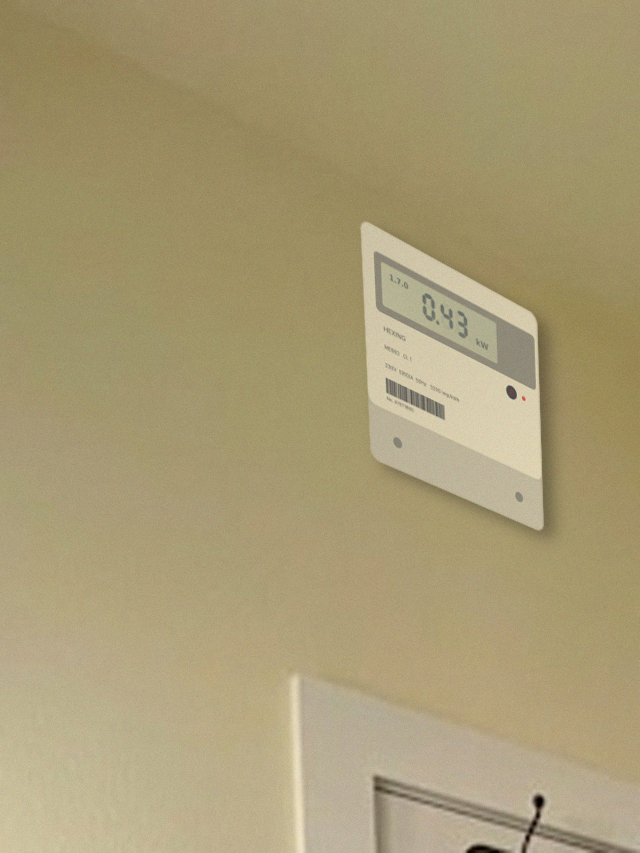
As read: **0.43** kW
